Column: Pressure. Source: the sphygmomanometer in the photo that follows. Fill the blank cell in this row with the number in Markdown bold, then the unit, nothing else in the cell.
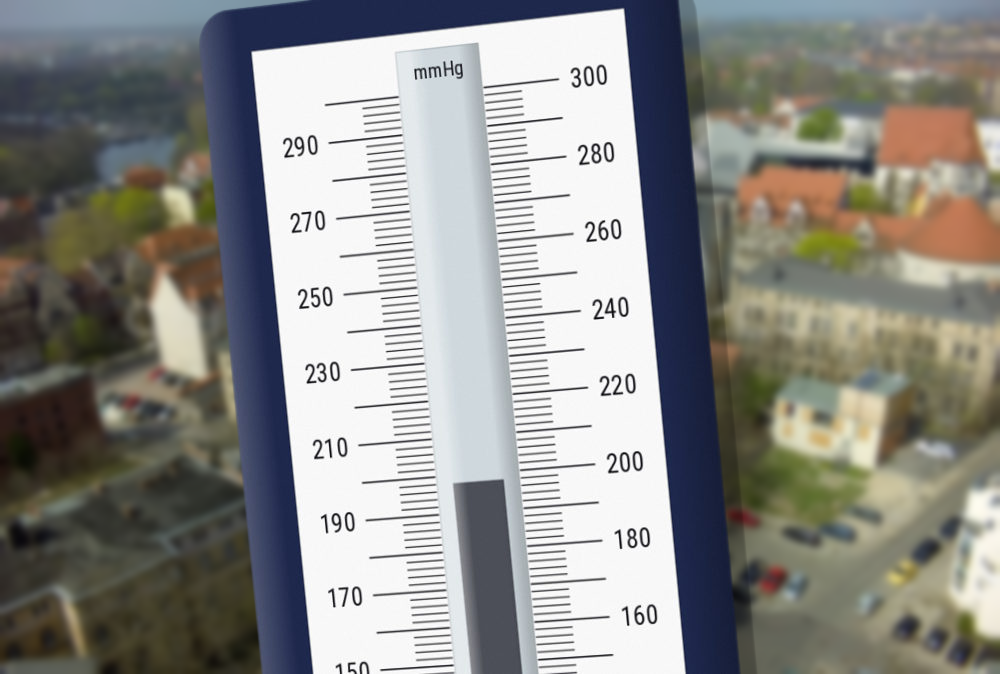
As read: **198** mmHg
